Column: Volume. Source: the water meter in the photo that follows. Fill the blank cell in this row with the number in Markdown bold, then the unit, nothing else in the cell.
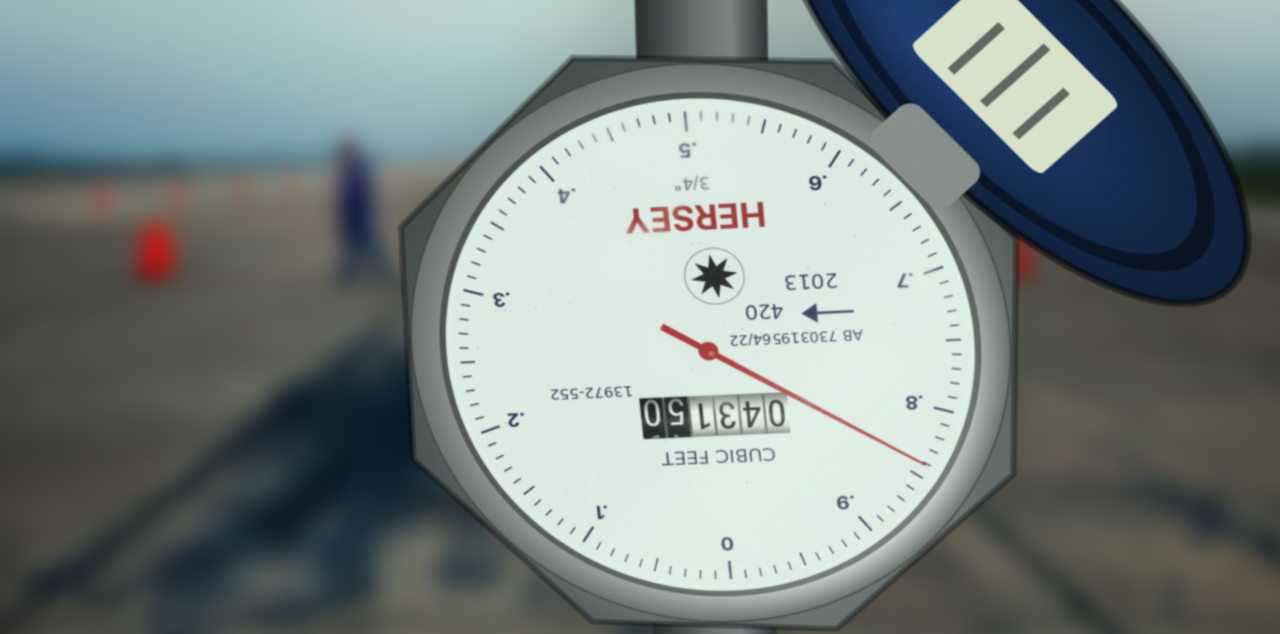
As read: **43149.84** ft³
